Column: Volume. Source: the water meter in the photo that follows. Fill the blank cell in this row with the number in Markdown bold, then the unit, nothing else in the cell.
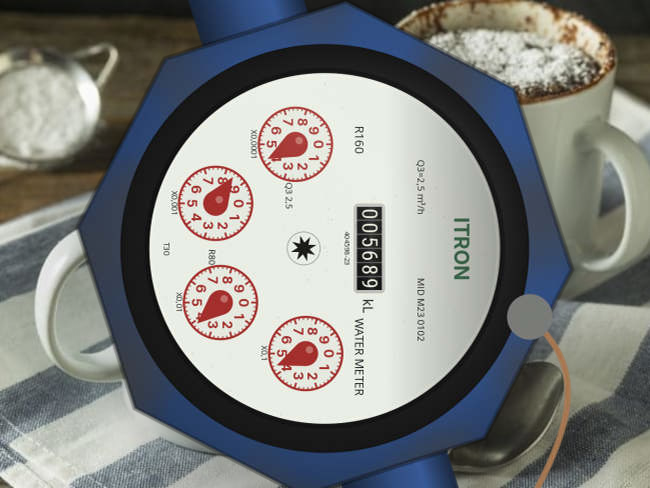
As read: **5689.4384** kL
